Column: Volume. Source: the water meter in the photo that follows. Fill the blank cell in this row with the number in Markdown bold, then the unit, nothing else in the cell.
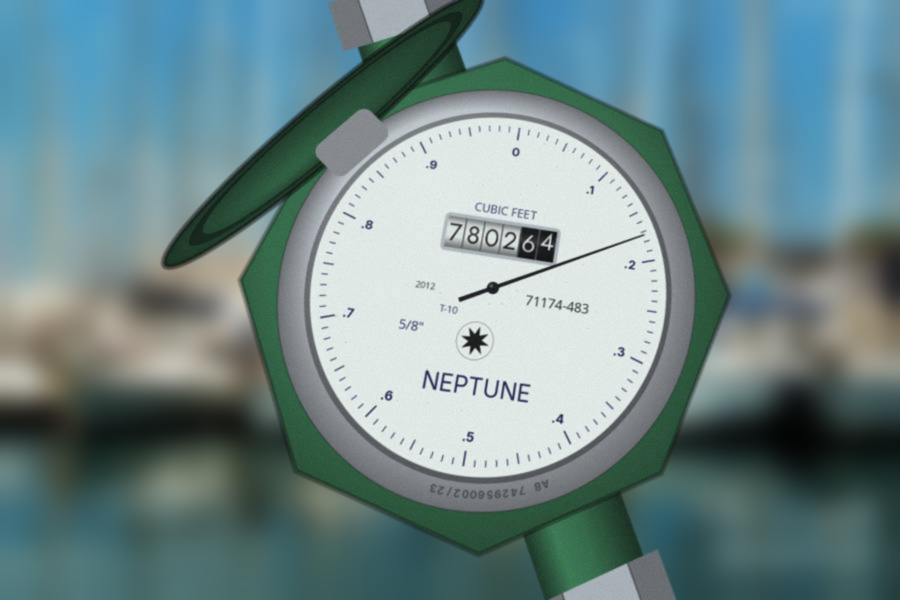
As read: **780264.17** ft³
